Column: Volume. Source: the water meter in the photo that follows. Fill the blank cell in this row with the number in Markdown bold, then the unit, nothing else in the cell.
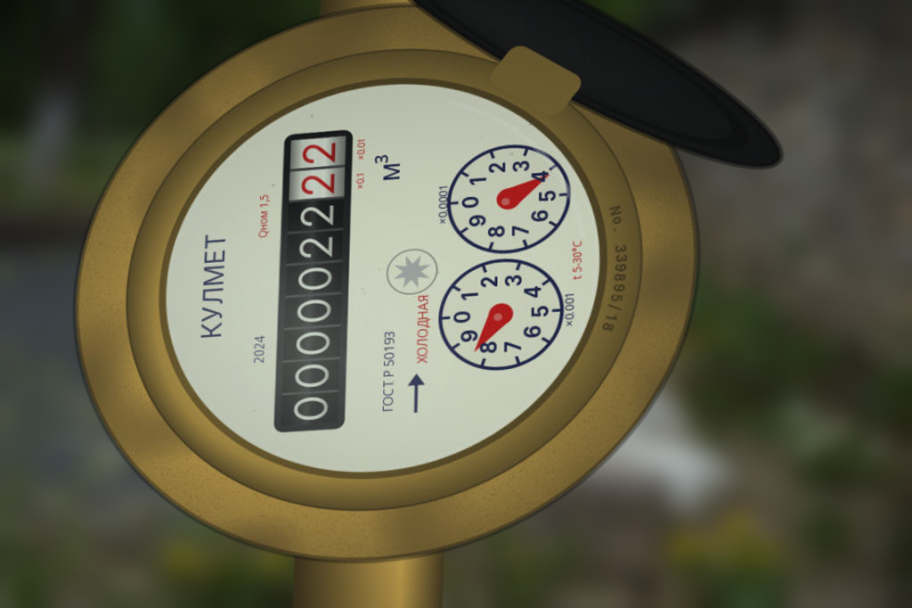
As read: **22.2284** m³
